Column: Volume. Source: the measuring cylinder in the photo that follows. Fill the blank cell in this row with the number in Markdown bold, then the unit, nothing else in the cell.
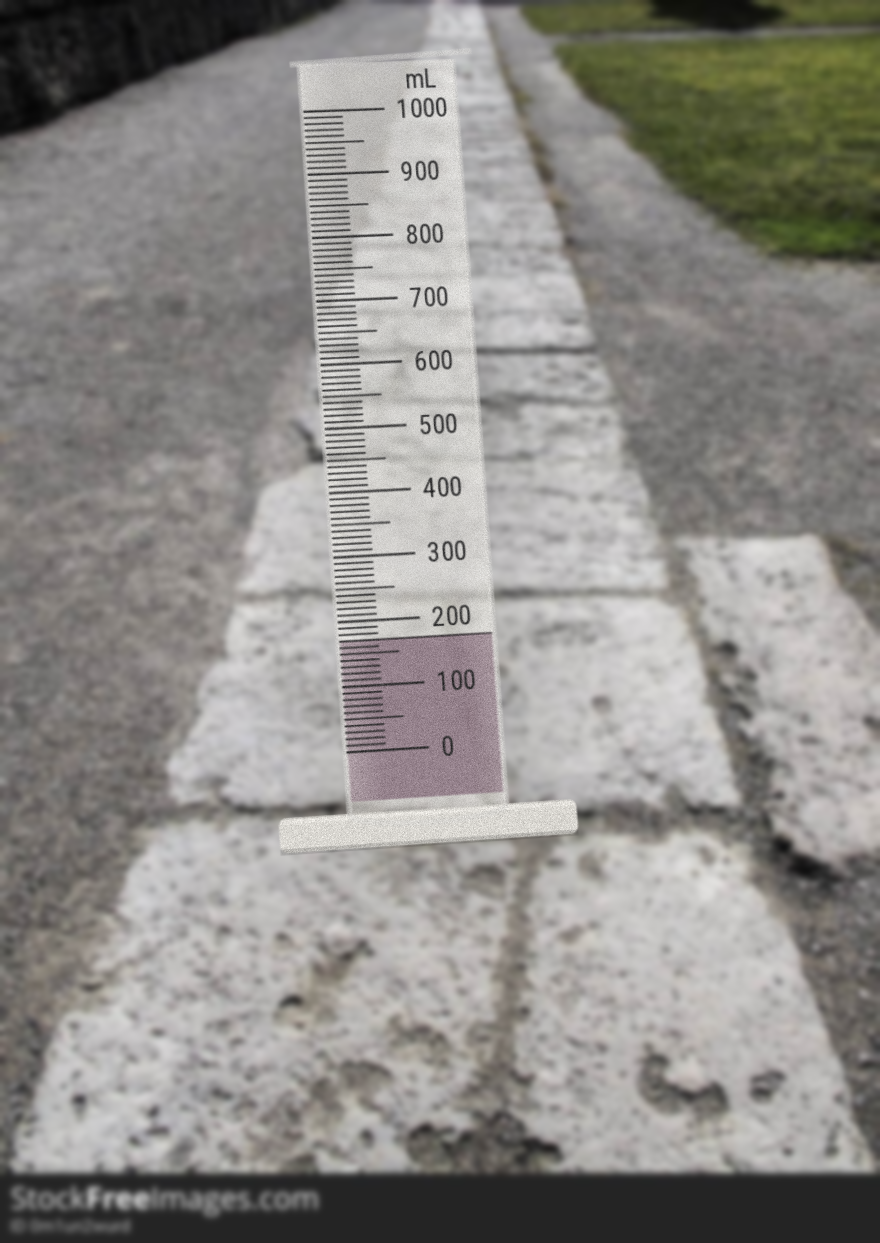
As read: **170** mL
